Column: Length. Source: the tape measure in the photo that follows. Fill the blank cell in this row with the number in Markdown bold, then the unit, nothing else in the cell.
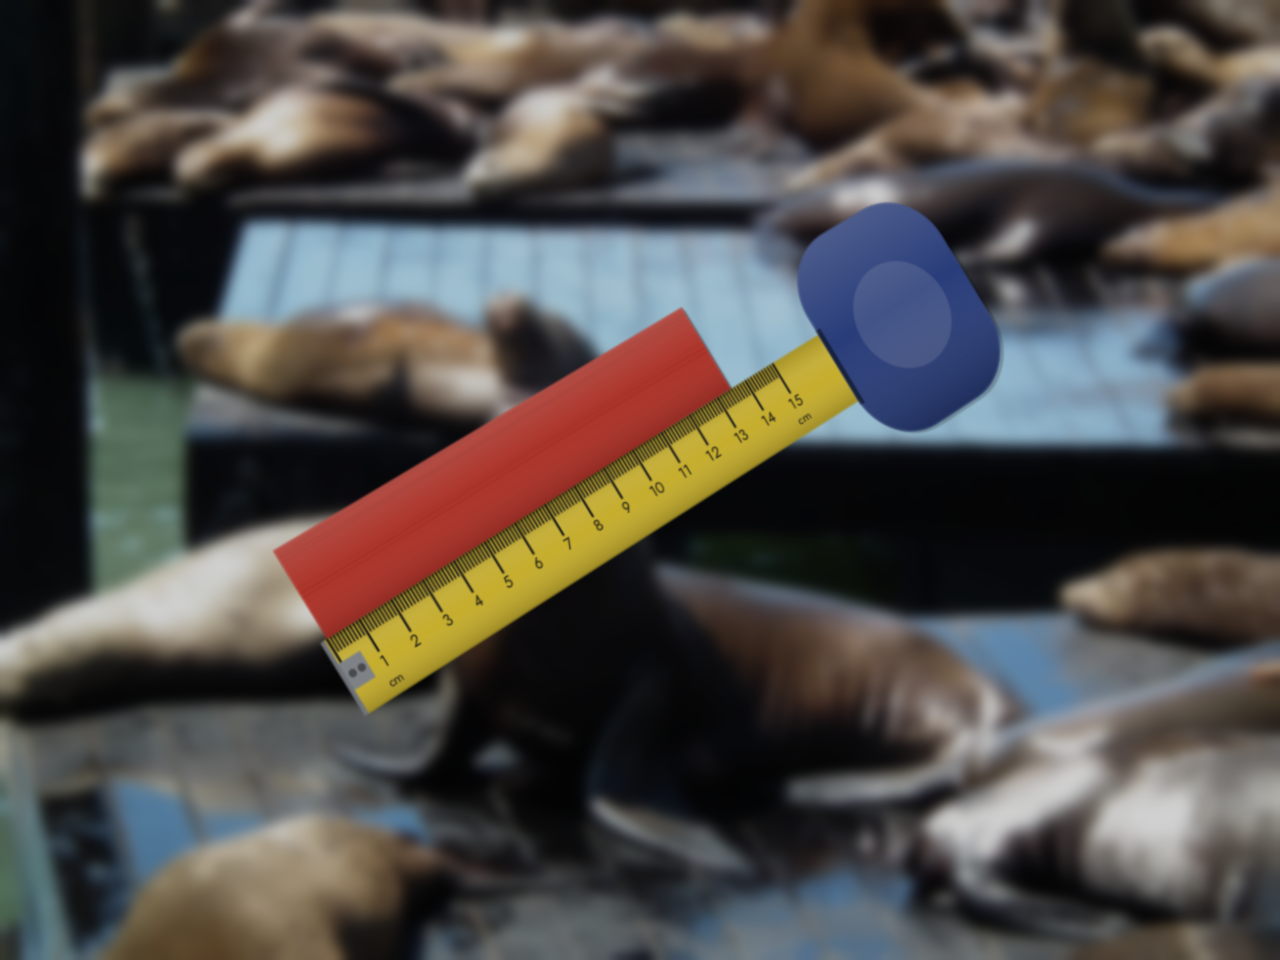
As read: **13.5** cm
